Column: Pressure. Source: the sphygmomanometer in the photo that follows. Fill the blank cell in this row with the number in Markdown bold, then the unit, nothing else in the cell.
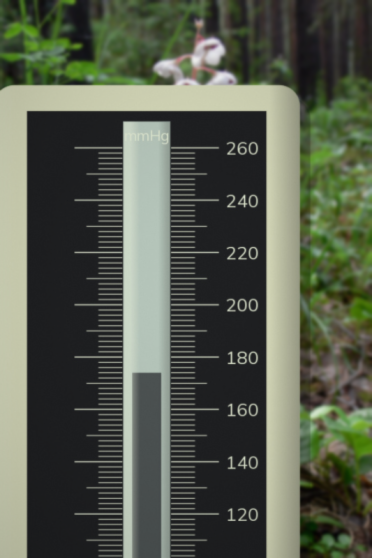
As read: **174** mmHg
